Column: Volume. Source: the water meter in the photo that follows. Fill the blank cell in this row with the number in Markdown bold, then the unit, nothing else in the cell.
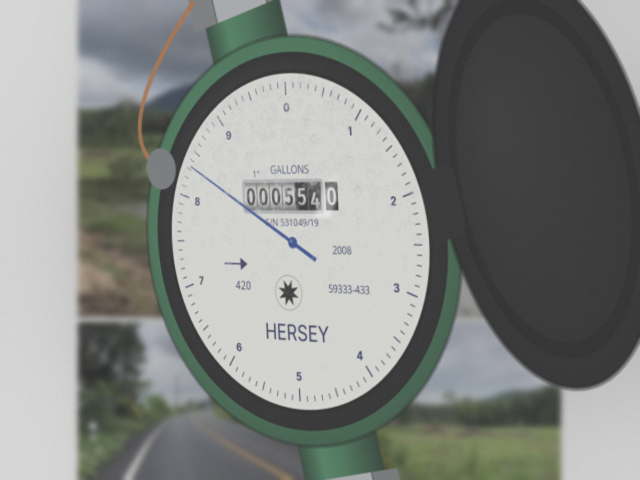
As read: **5538.3** gal
